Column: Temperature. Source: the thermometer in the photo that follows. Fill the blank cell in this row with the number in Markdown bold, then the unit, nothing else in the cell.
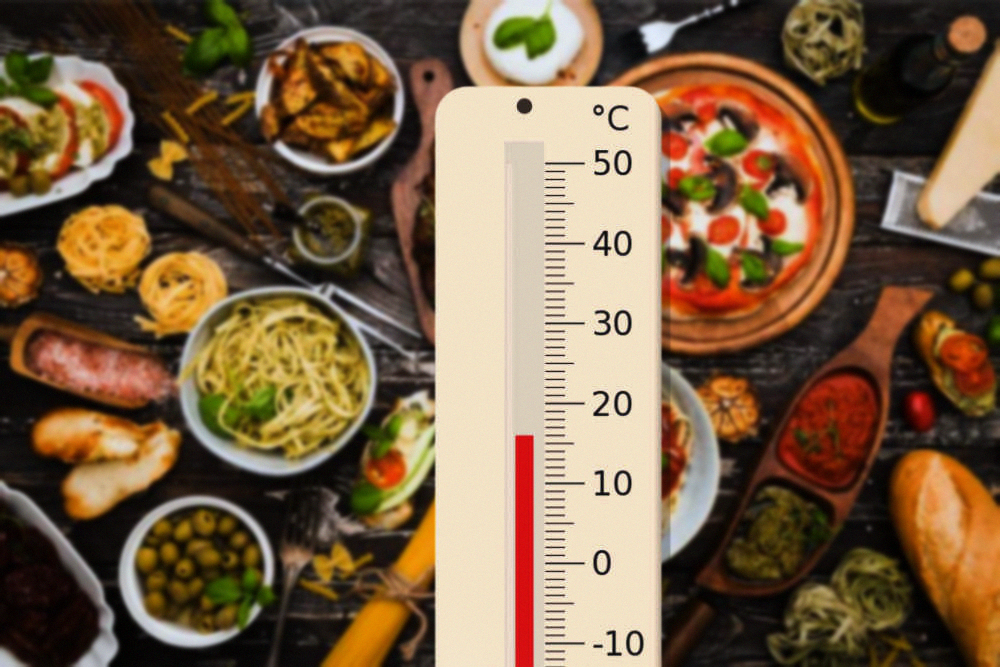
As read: **16** °C
